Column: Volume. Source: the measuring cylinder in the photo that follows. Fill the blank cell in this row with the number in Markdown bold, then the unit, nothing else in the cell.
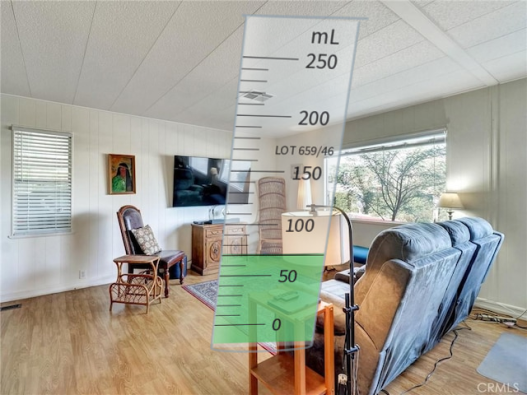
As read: **70** mL
